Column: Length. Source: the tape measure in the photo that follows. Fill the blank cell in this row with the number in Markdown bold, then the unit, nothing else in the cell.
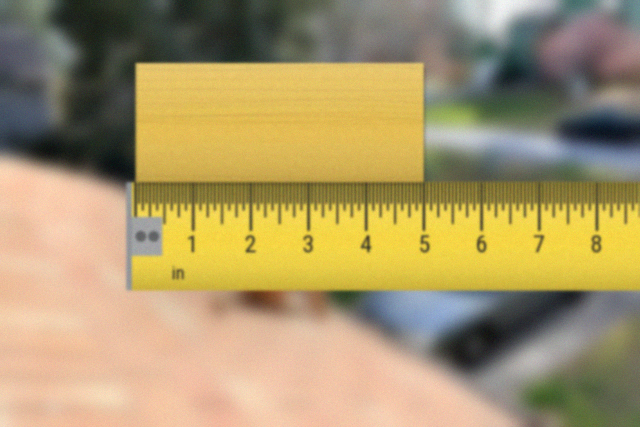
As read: **5** in
